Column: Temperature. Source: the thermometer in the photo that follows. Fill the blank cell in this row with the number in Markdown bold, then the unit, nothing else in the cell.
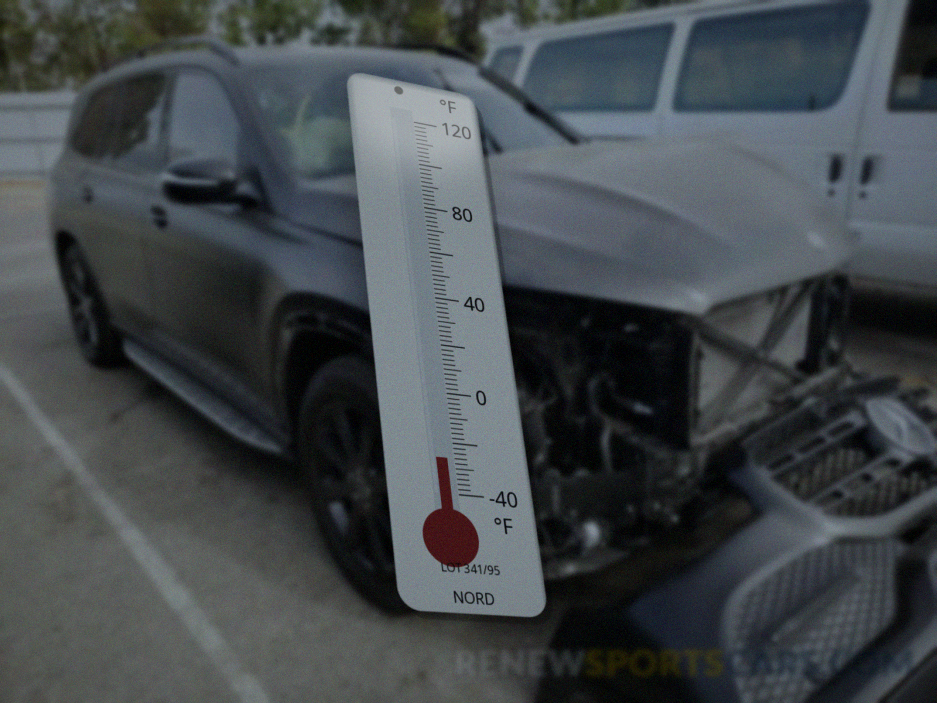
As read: **-26** °F
